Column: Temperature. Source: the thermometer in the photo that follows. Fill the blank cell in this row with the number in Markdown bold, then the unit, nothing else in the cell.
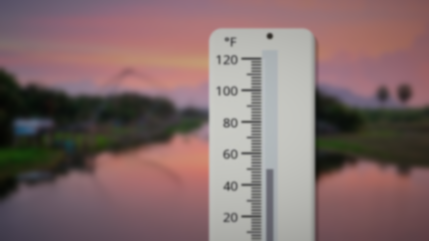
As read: **50** °F
